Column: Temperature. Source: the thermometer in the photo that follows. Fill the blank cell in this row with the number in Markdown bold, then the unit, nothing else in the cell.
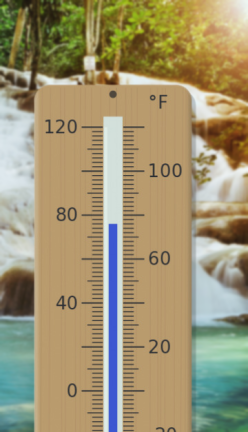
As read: **76** °F
